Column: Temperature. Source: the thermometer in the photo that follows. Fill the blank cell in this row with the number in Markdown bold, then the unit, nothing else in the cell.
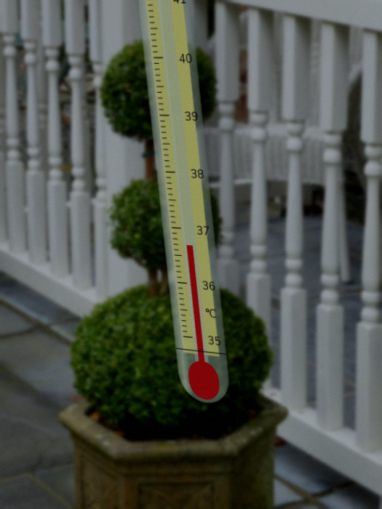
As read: **36.7** °C
